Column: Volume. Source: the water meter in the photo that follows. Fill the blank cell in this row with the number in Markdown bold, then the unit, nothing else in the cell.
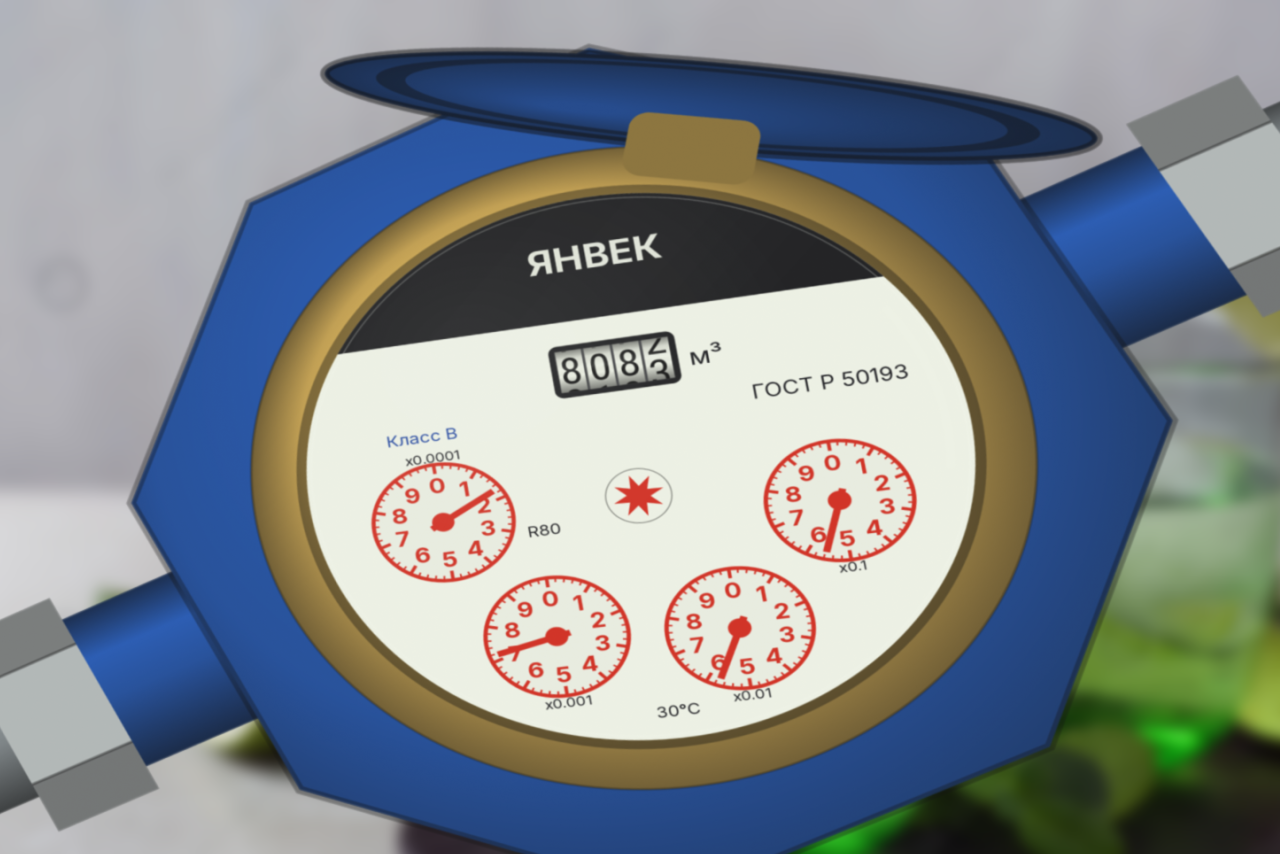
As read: **8082.5571** m³
